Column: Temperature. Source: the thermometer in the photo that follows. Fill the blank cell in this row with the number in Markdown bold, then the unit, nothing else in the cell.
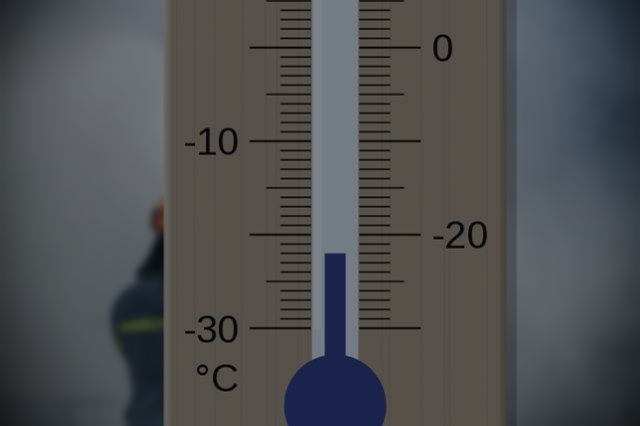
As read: **-22** °C
